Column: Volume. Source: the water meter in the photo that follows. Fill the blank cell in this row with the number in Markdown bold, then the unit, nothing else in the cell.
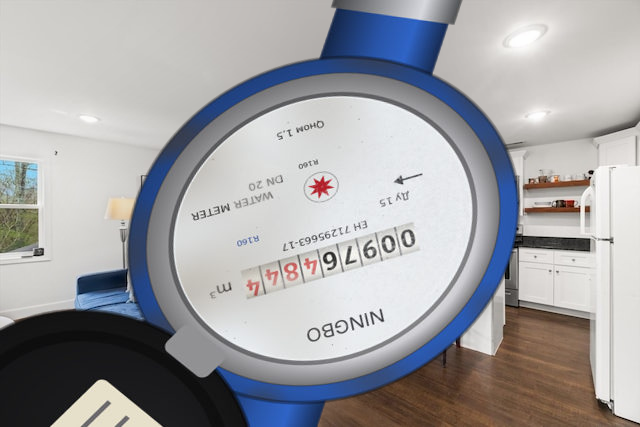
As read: **976.4844** m³
